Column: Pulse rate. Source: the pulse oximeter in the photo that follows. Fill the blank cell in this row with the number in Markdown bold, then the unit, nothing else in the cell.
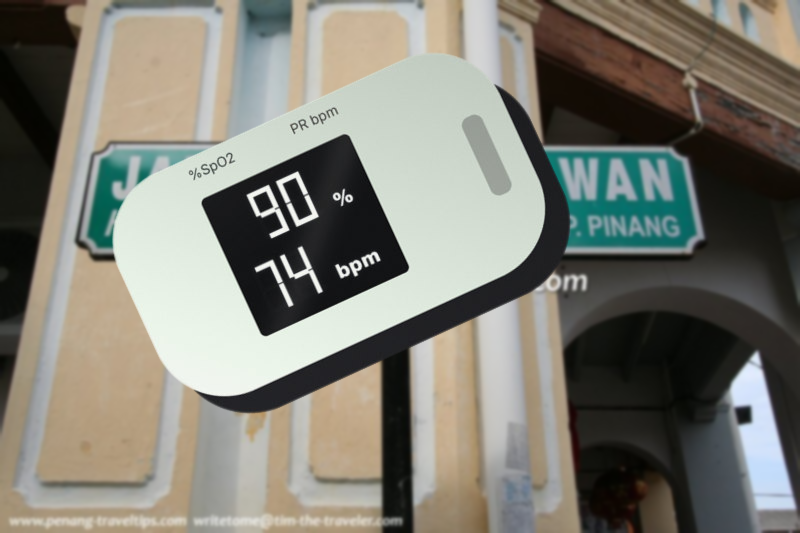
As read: **74** bpm
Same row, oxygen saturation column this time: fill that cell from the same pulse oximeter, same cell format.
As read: **90** %
